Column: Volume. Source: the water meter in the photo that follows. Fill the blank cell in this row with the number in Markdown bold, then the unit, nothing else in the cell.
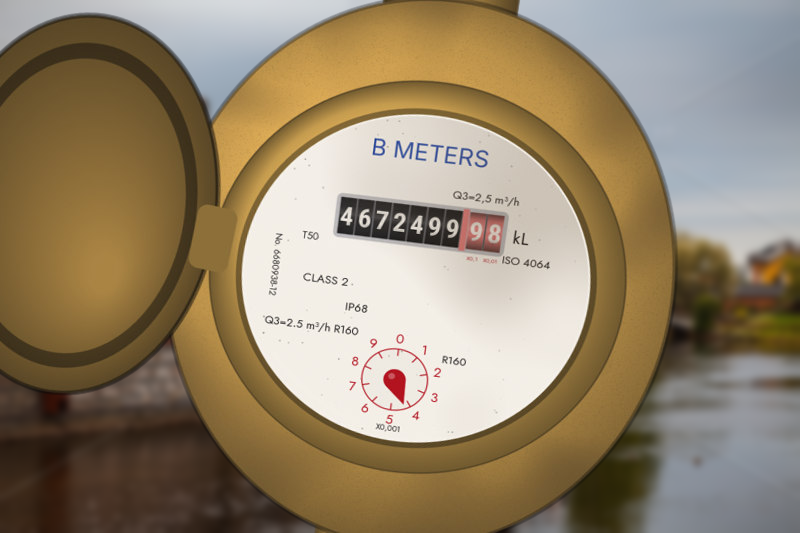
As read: **4672499.984** kL
